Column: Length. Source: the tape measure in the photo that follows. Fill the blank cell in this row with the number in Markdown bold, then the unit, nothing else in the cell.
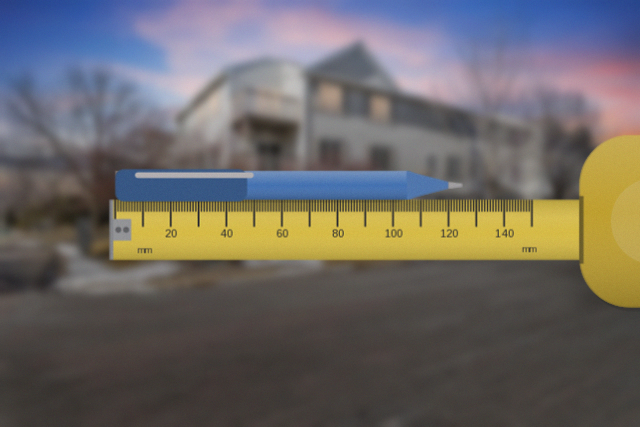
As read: **125** mm
